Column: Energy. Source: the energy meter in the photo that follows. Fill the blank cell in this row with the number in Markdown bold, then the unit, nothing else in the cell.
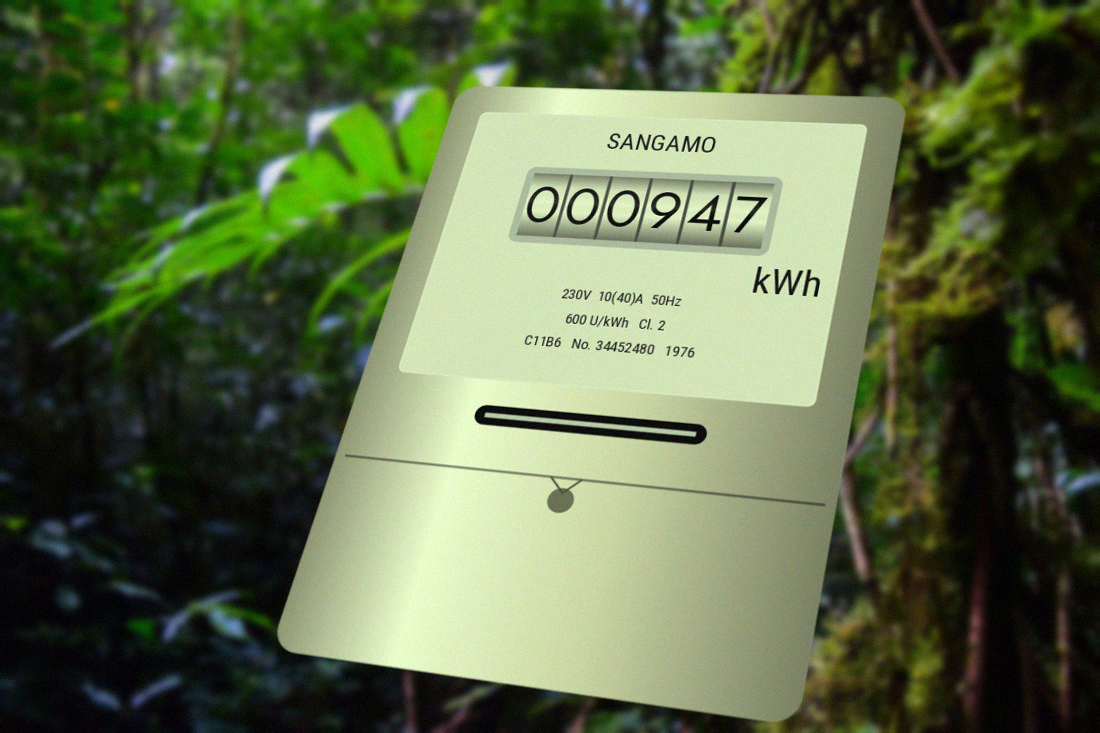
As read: **947** kWh
